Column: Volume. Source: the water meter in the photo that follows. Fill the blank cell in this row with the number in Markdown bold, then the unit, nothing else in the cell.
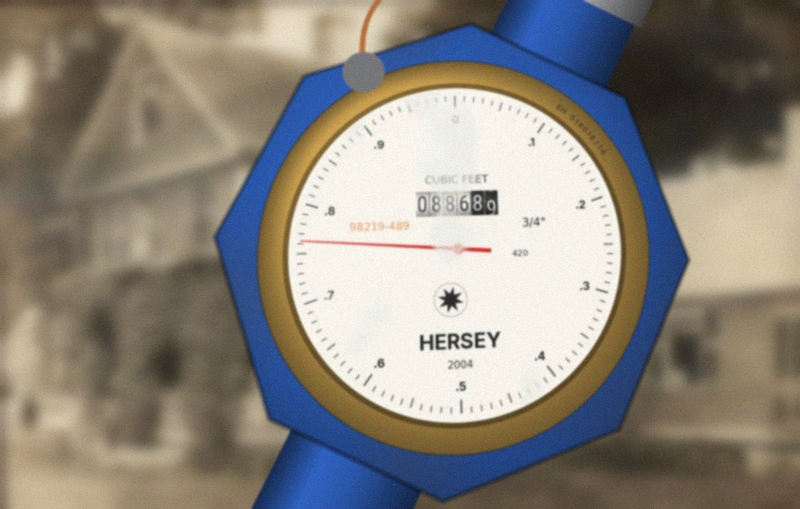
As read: **88688.76** ft³
